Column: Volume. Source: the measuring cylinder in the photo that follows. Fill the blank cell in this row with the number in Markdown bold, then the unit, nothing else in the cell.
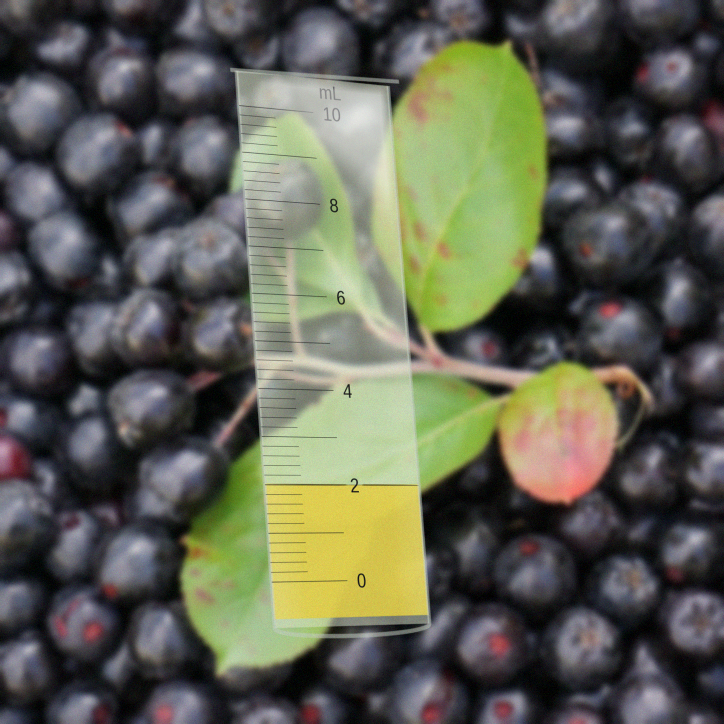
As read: **2** mL
